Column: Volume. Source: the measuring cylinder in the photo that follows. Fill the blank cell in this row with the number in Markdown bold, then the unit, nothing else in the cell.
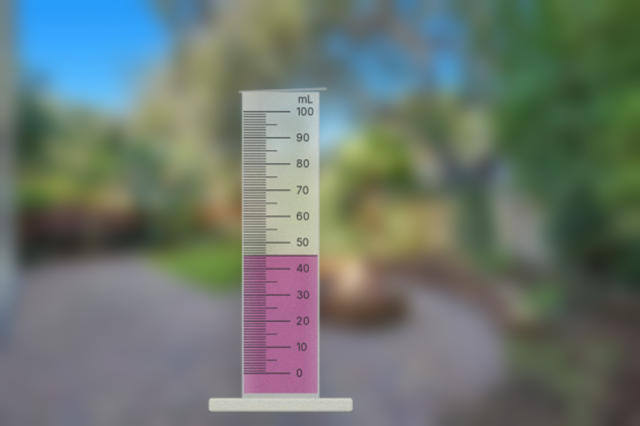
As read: **45** mL
